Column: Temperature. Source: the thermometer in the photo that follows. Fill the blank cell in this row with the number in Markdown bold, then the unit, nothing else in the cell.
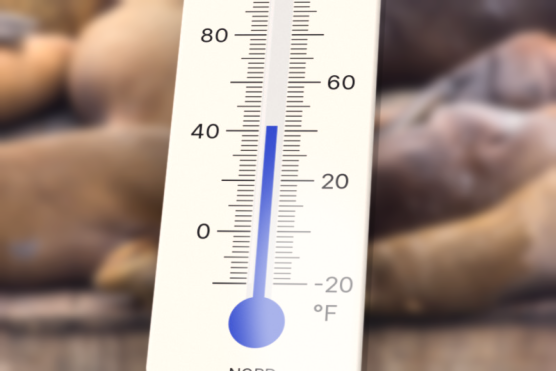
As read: **42** °F
